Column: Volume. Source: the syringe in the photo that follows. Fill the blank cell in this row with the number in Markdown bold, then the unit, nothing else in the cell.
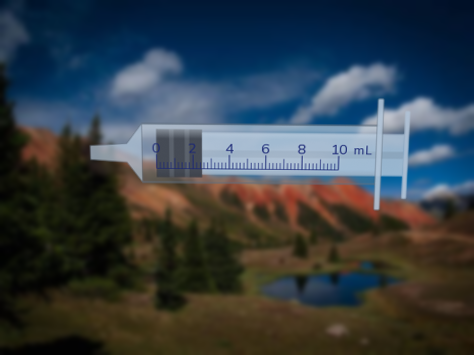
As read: **0** mL
